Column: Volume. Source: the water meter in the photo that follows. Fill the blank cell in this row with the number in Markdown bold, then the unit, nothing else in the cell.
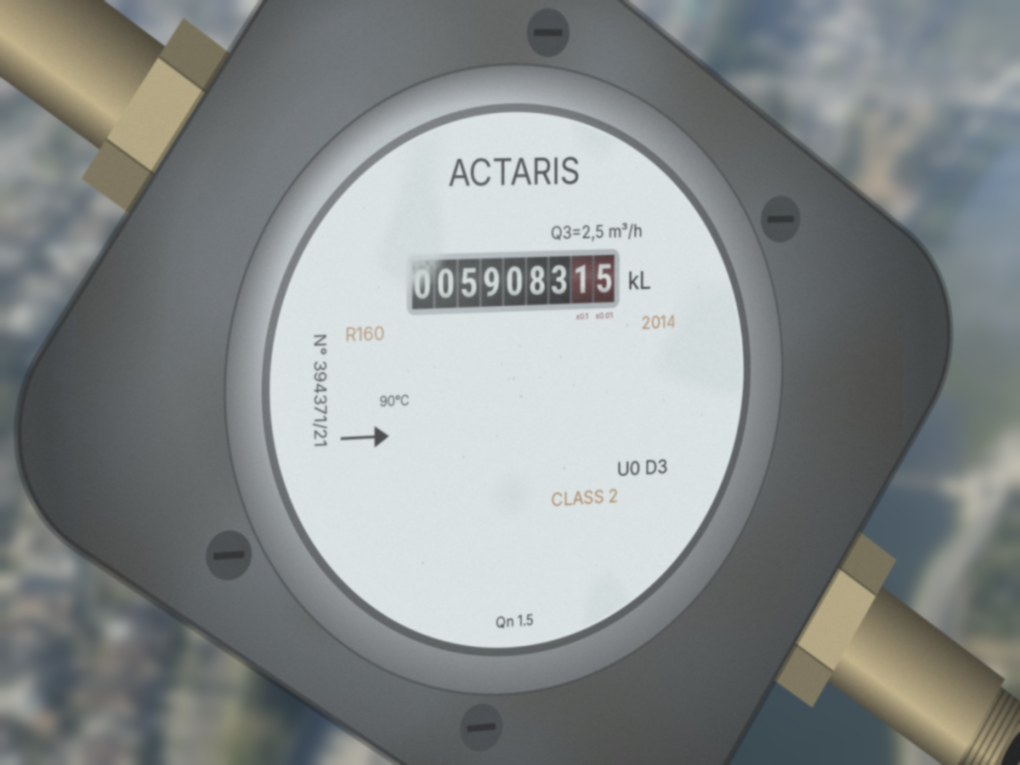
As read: **59083.15** kL
